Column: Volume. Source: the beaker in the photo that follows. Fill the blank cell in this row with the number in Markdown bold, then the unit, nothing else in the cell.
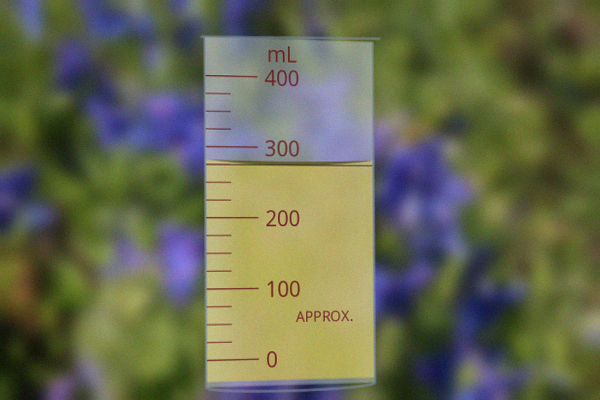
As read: **275** mL
